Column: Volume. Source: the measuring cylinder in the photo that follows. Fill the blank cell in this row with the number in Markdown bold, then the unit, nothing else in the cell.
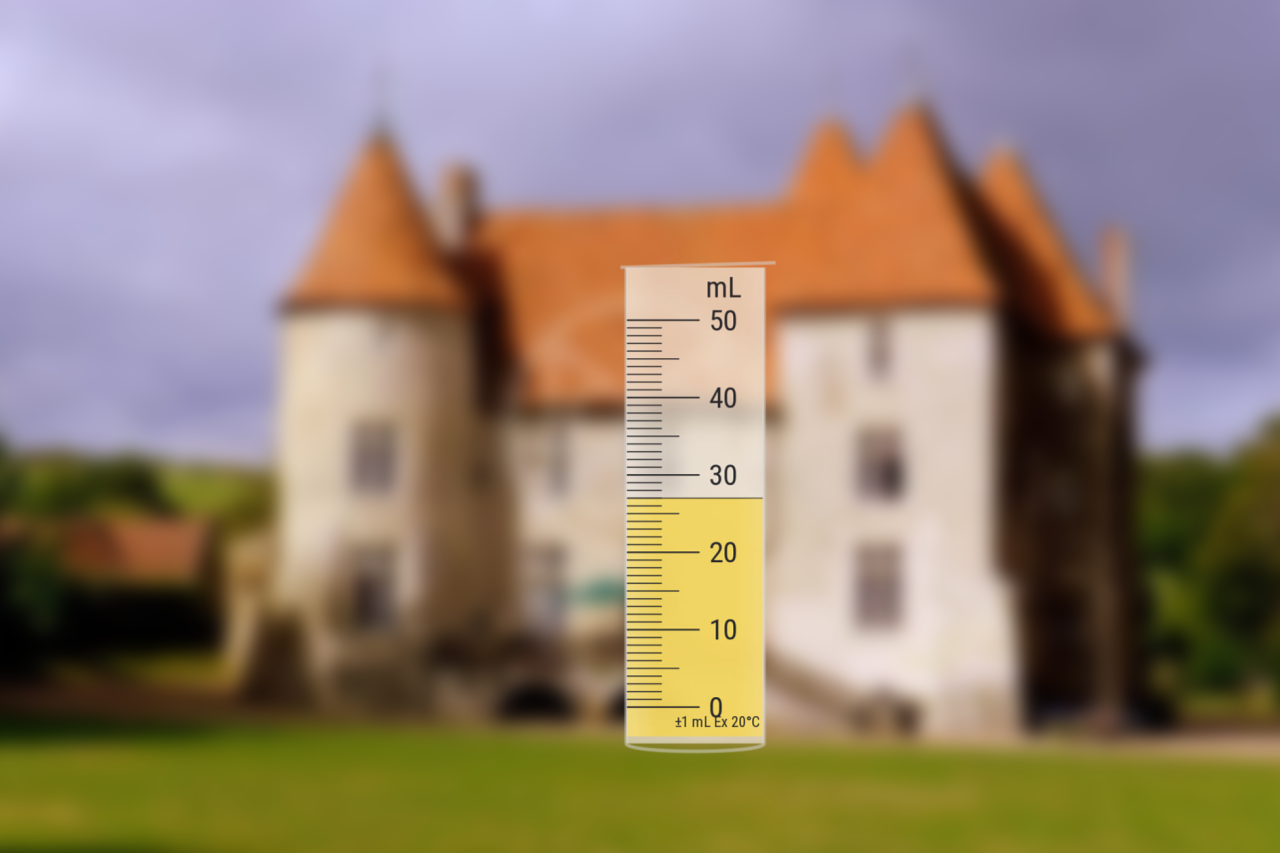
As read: **27** mL
